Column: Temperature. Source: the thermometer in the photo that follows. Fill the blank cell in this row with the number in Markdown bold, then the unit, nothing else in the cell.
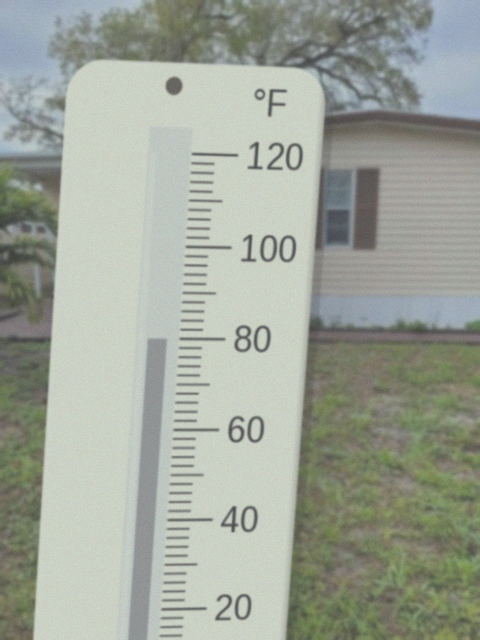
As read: **80** °F
